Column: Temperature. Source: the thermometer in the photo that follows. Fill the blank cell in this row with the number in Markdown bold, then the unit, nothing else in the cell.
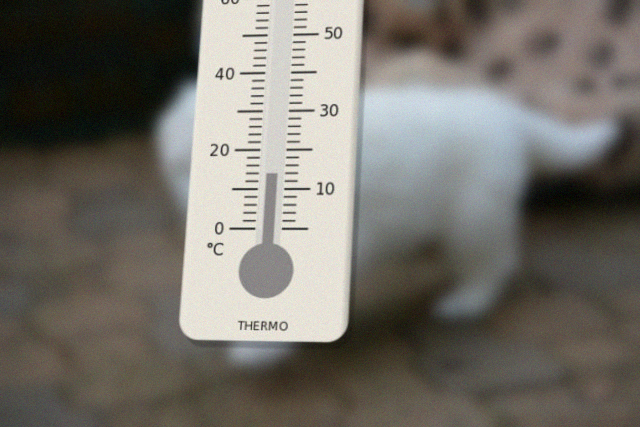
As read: **14** °C
